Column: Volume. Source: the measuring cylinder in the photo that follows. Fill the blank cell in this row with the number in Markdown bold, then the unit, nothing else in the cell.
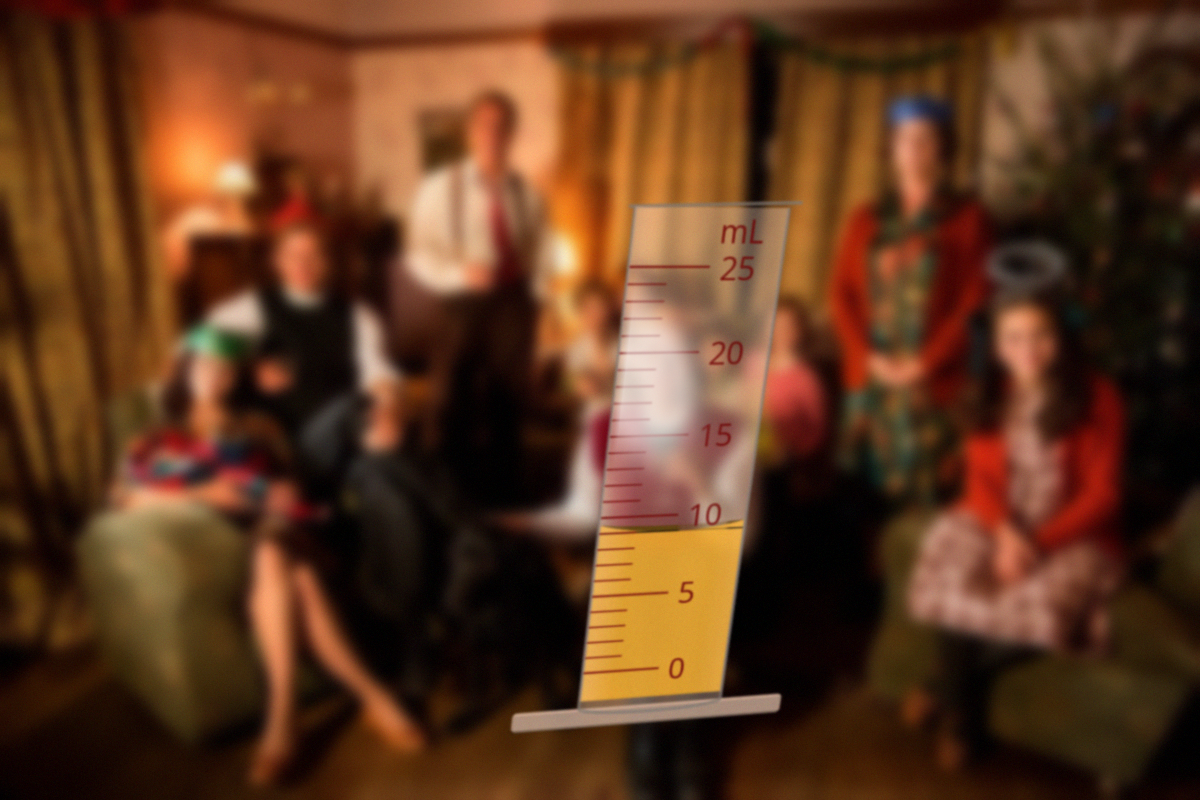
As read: **9** mL
